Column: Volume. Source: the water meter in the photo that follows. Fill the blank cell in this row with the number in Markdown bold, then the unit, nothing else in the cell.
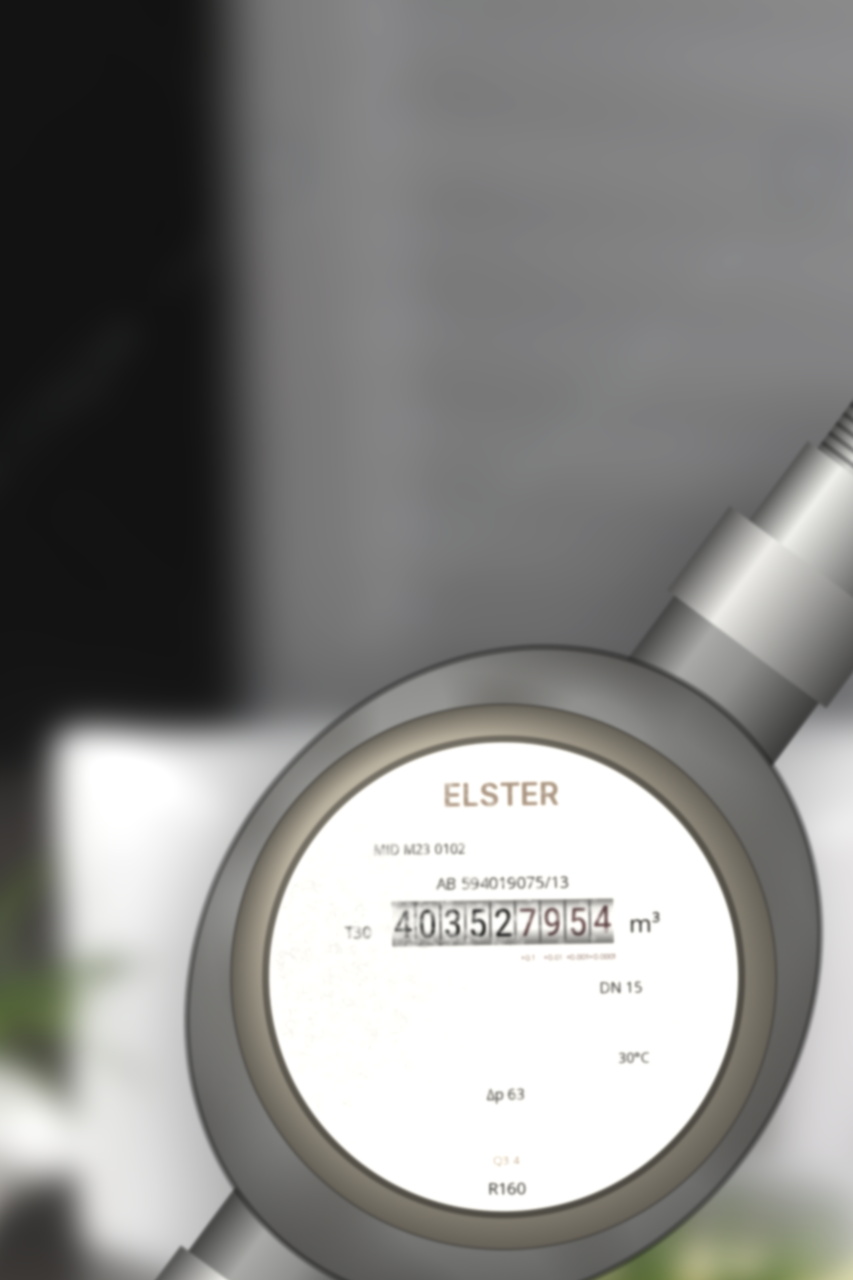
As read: **40352.7954** m³
